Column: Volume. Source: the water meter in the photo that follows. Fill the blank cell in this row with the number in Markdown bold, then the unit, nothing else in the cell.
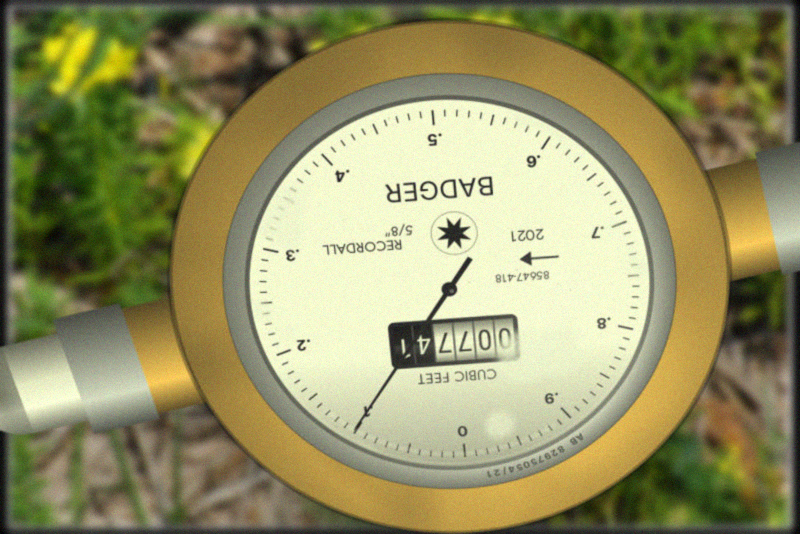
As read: **7741.10** ft³
